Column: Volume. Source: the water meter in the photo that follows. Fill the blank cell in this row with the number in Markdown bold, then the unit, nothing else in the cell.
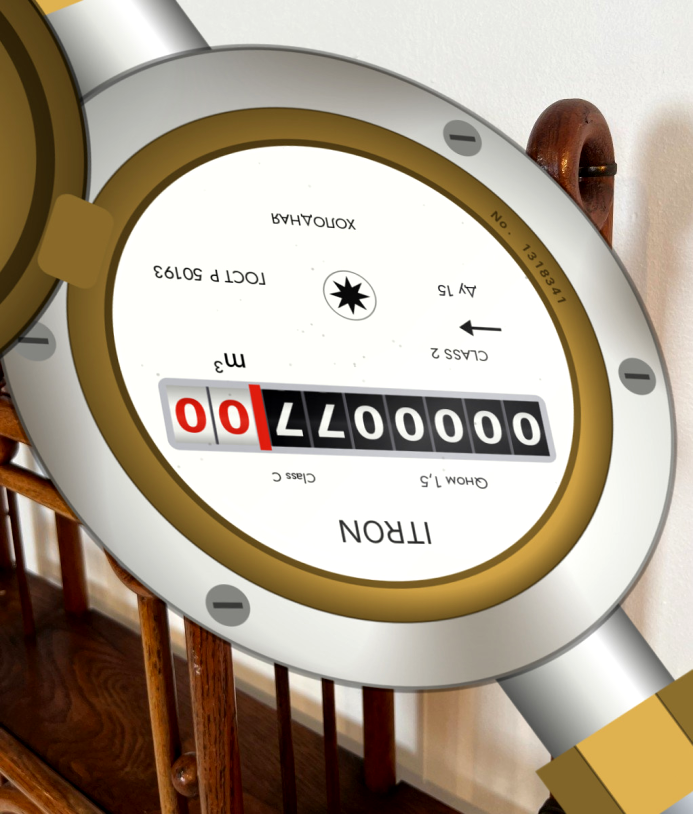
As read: **77.00** m³
